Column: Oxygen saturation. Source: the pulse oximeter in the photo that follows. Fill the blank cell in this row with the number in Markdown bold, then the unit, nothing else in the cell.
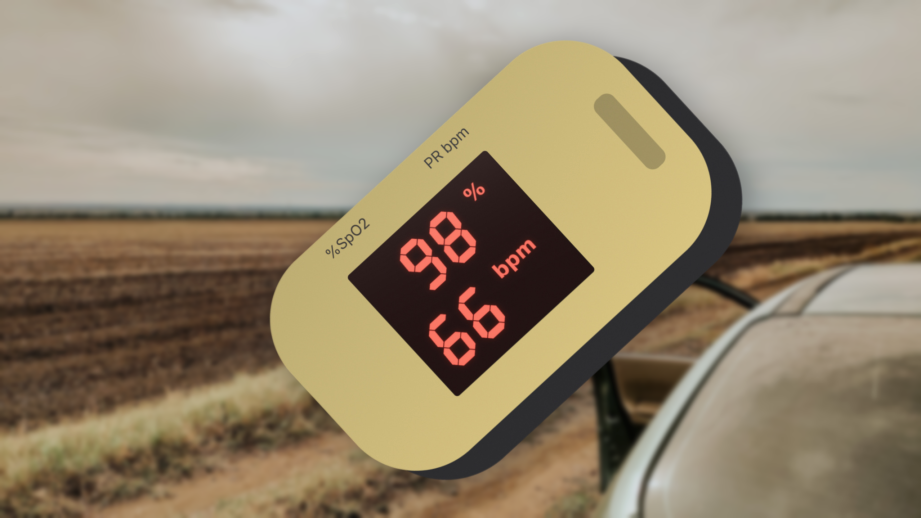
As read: **98** %
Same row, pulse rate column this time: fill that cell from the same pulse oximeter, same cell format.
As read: **66** bpm
